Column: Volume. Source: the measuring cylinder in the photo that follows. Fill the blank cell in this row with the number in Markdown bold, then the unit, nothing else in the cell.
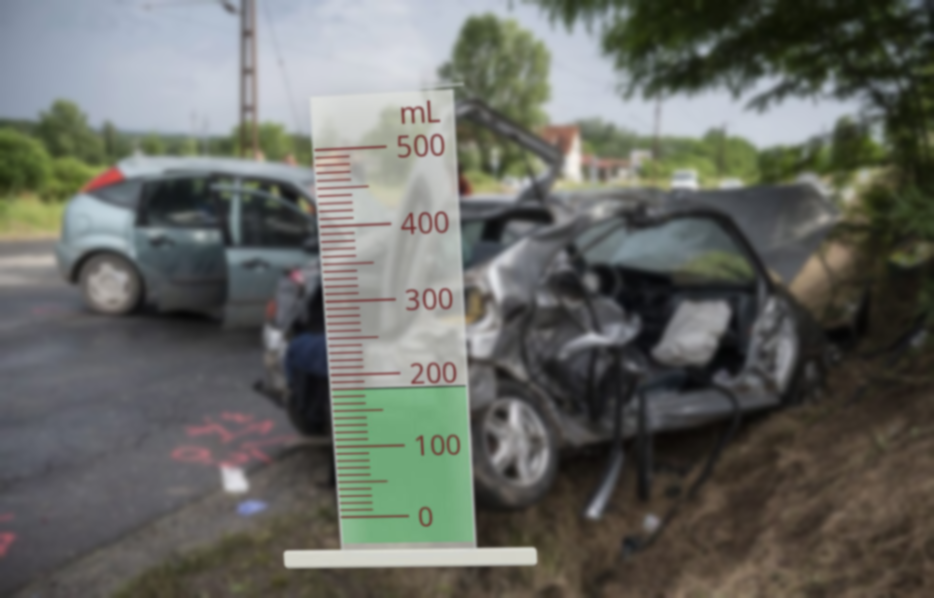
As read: **180** mL
